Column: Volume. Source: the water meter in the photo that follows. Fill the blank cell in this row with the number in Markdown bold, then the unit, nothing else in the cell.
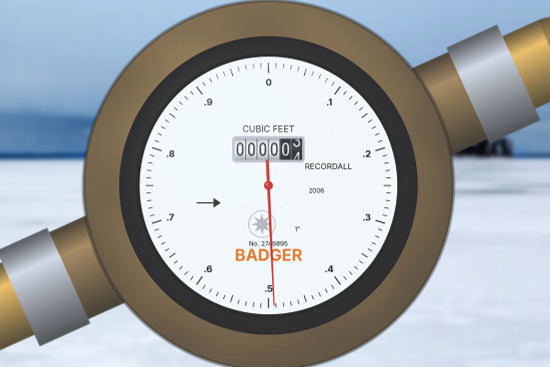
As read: **3.49** ft³
